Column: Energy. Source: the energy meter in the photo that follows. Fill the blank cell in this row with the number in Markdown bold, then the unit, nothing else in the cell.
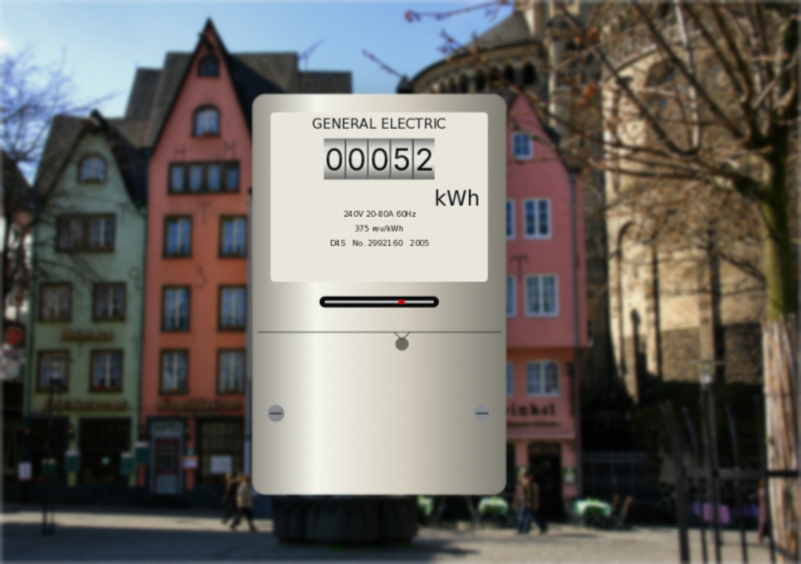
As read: **52** kWh
